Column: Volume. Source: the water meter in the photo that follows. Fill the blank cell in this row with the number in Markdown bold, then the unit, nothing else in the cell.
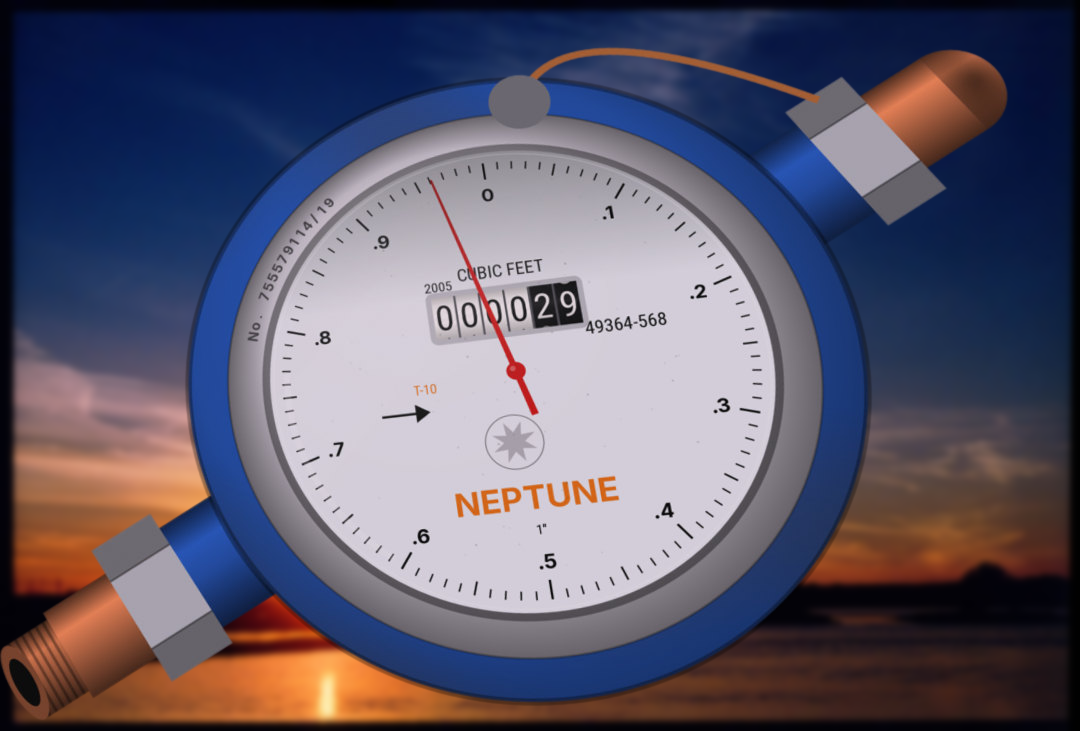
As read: **28.96** ft³
